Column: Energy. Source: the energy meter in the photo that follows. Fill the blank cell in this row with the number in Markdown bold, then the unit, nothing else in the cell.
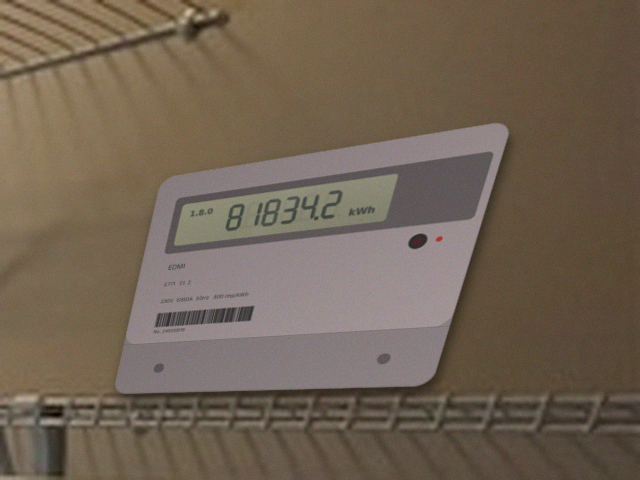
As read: **81834.2** kWh
